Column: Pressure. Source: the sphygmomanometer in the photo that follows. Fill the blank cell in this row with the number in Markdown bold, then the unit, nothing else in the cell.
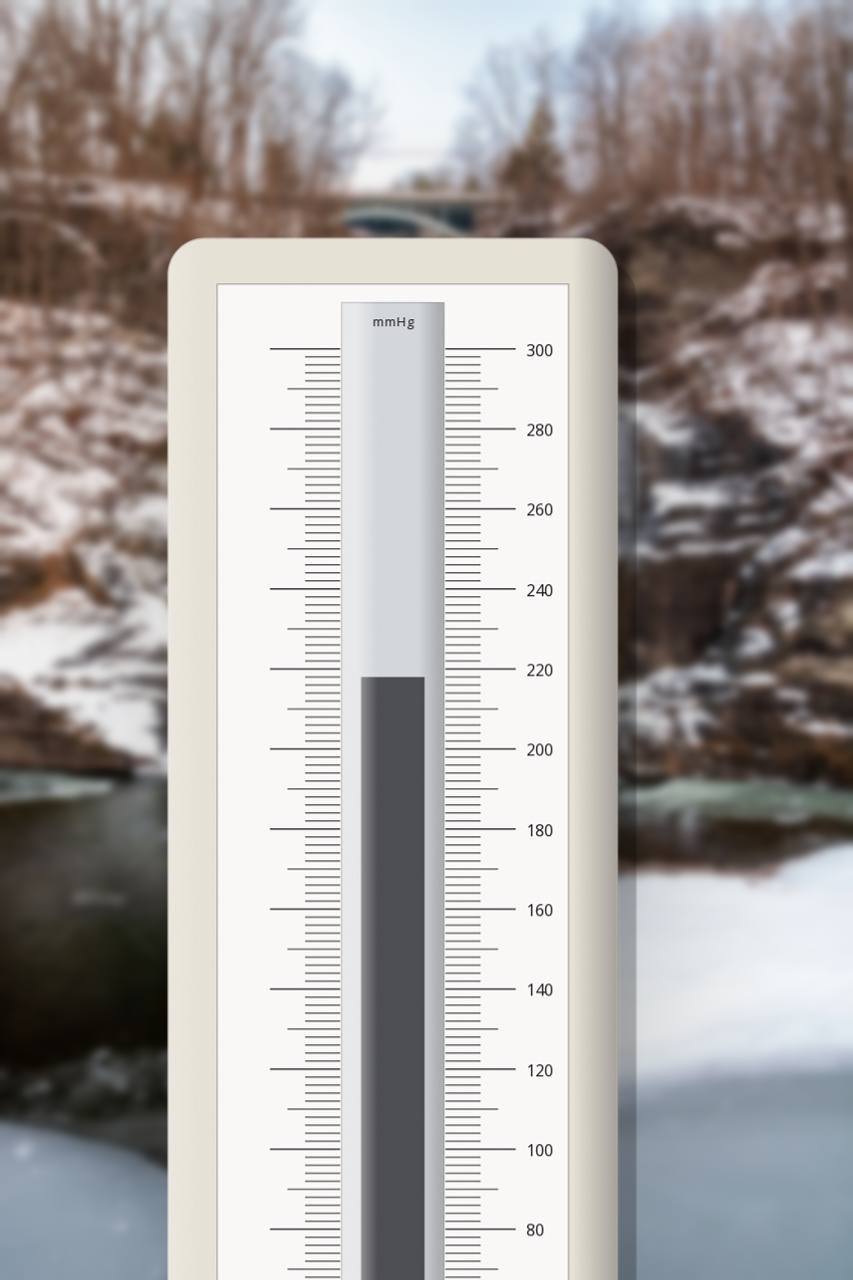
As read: **218** mmHg
